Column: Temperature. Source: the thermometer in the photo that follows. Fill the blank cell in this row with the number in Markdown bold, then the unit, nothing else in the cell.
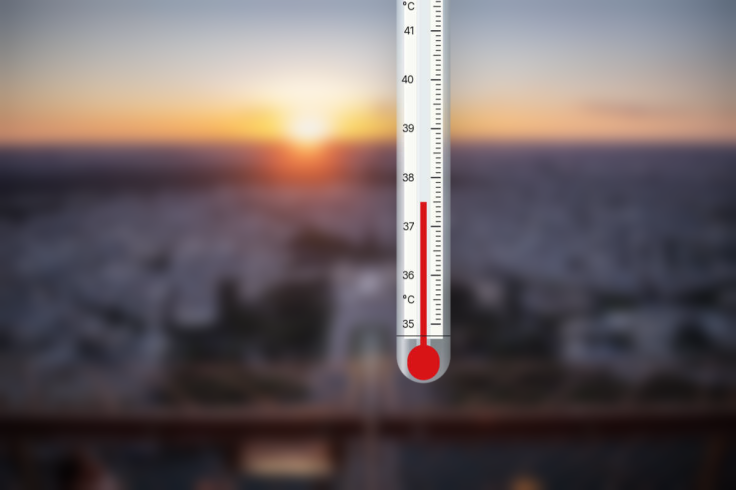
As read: **37.5** °C
